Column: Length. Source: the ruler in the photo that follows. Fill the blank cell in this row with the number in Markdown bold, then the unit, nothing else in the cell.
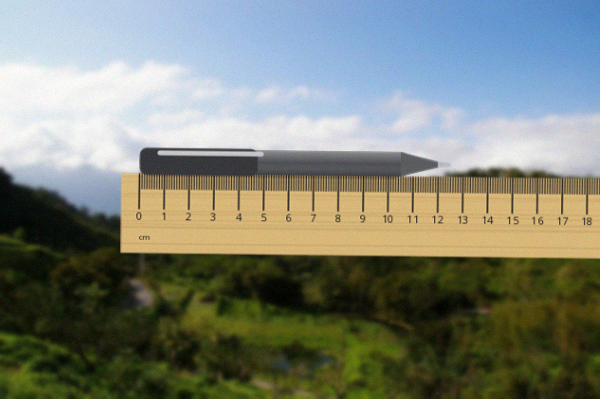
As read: **12.5** cm
